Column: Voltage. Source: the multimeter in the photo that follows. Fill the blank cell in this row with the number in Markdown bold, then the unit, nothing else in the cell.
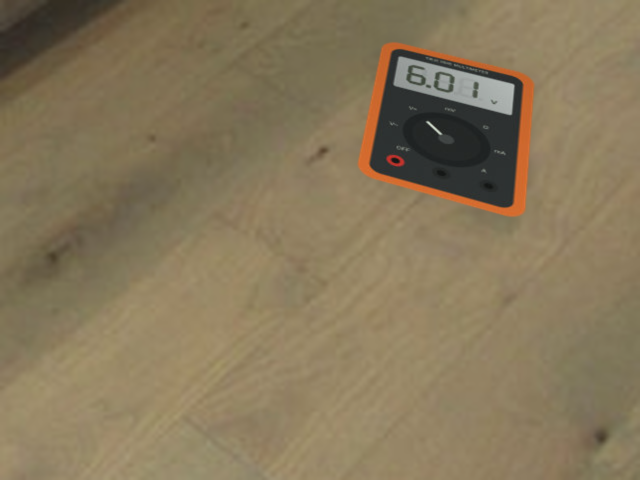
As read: **6.01** V
